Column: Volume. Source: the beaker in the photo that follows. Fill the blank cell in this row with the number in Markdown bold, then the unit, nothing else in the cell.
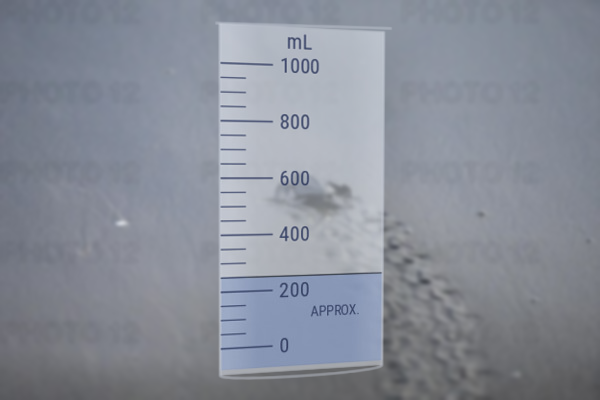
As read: **250** mL
